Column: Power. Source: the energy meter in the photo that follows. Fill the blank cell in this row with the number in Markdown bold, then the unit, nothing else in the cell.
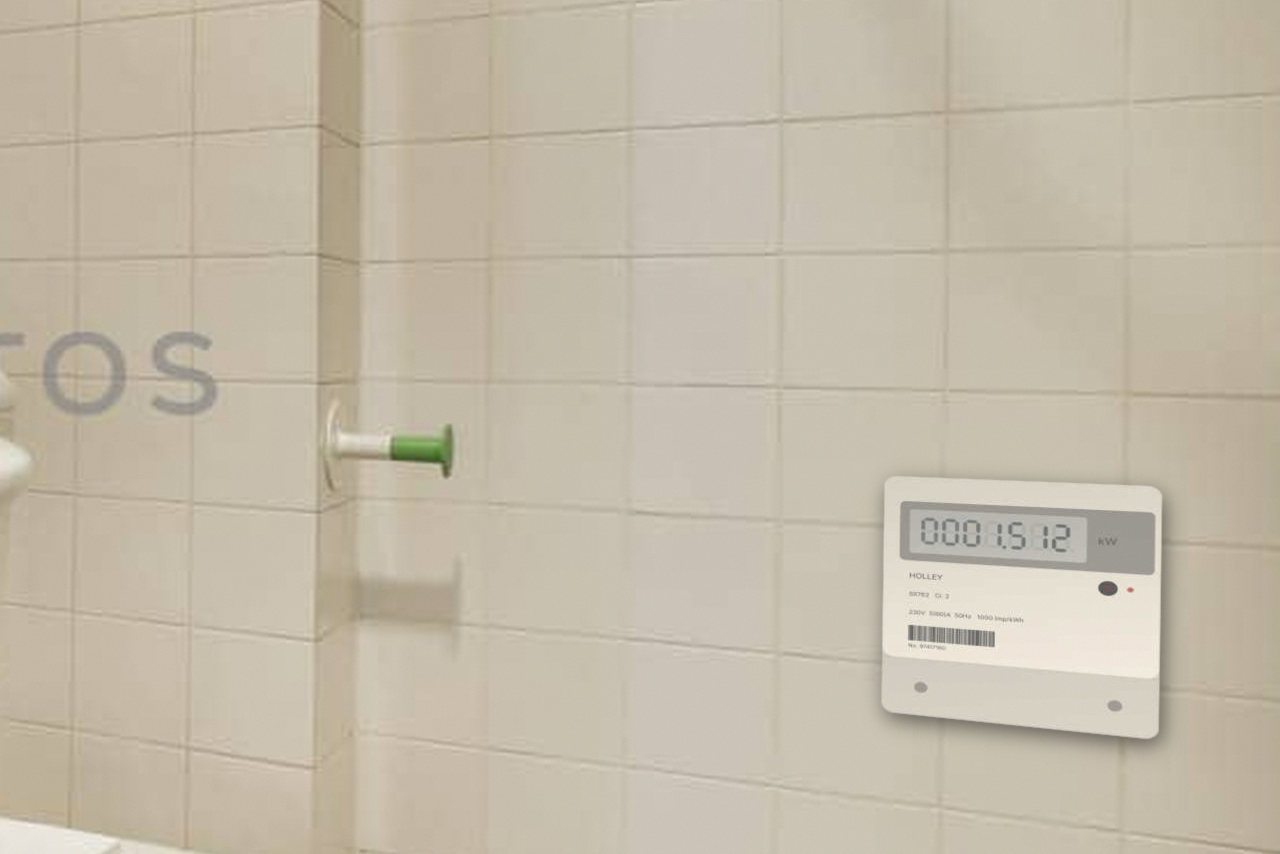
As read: **1.512** kW
